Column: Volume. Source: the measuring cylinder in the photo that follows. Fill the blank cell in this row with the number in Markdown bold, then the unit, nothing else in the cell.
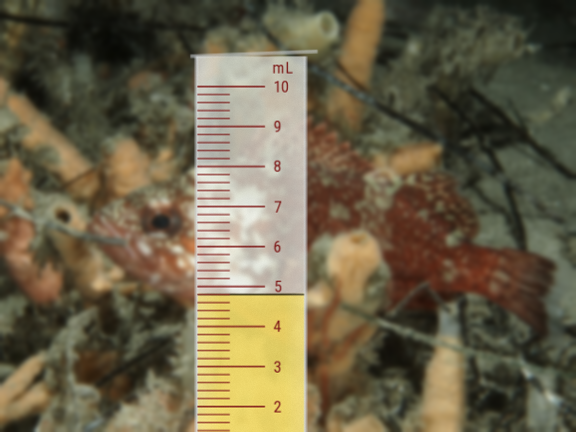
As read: **4.8** mL
